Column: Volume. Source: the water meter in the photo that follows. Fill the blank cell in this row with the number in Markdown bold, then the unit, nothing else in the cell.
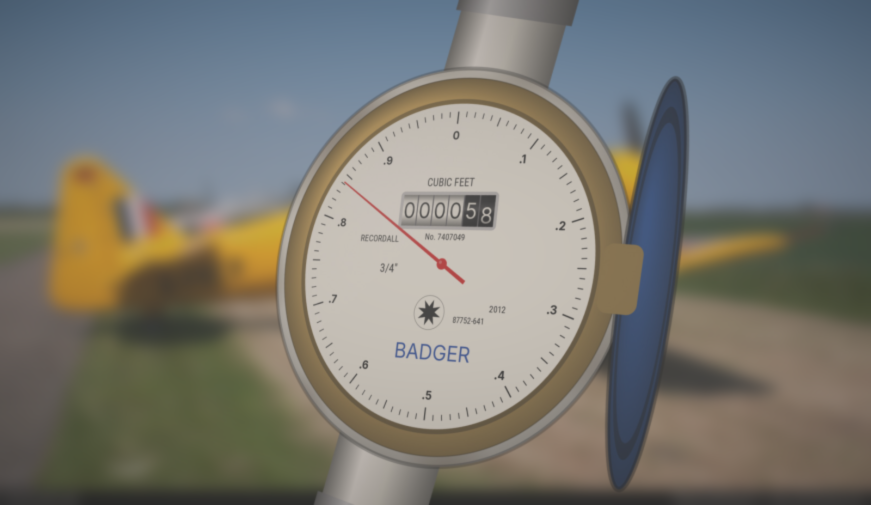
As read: **57.84** ft³
